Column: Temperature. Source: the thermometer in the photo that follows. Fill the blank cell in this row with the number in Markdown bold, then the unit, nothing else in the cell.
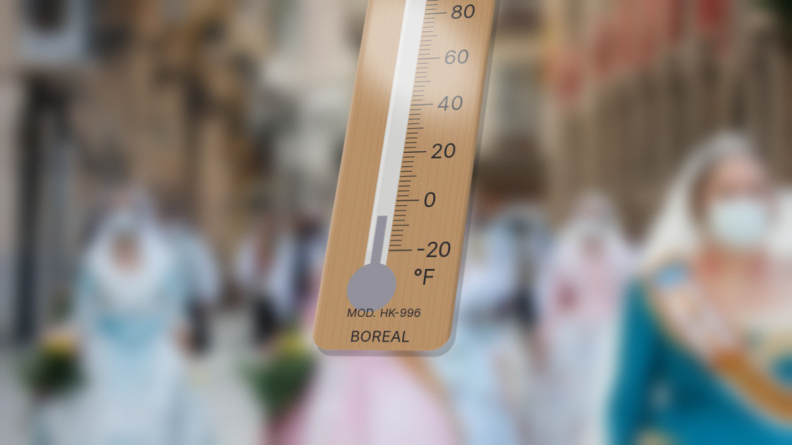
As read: **-6** °F
